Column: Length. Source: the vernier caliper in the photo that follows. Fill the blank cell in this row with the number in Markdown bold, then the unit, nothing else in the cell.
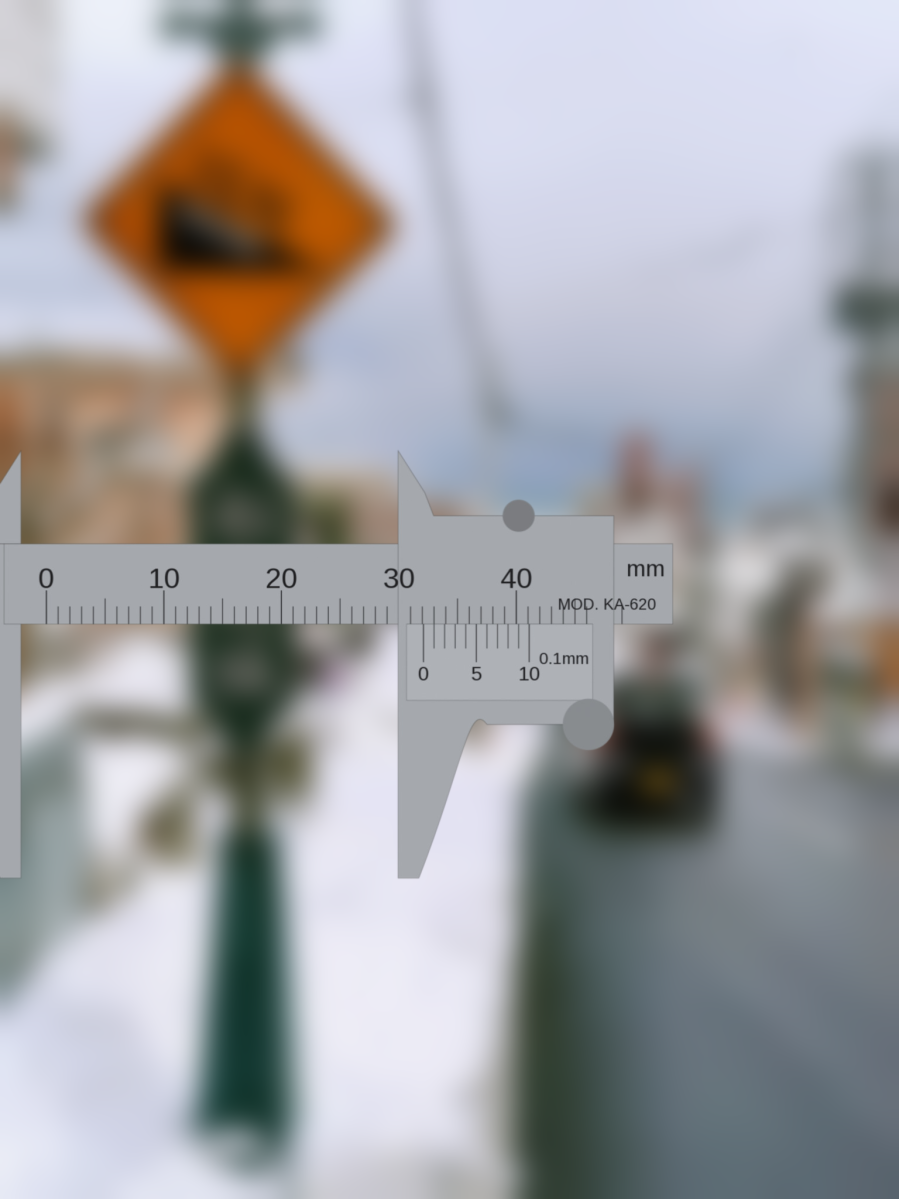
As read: **32.1** mm
